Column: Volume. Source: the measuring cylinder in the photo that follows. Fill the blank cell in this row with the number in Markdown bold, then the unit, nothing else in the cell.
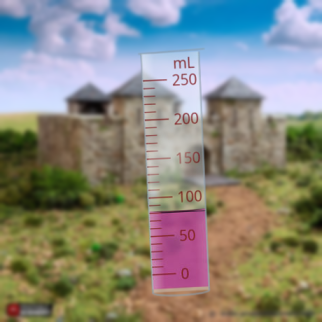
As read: **80** mL
